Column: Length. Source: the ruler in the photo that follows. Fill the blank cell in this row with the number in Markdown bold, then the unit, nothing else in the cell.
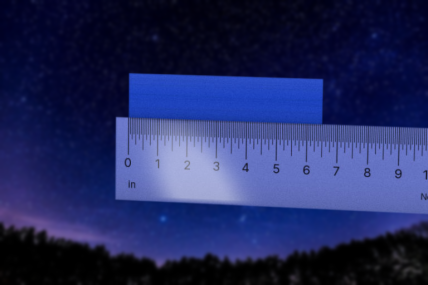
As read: **6.5** in
